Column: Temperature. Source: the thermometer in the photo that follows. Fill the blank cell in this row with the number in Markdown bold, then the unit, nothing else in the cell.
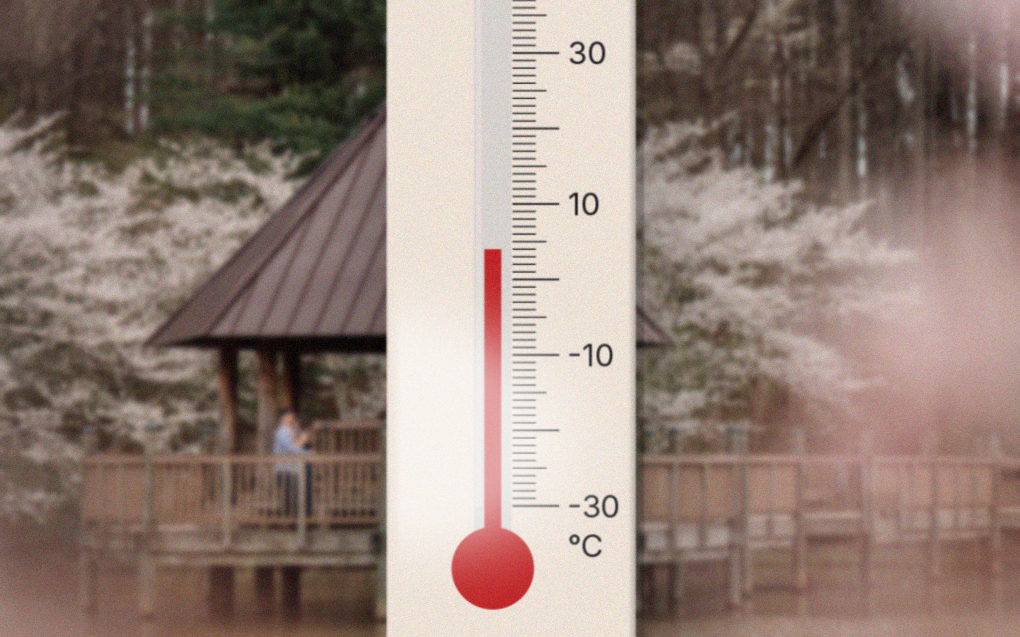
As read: **4** °C
